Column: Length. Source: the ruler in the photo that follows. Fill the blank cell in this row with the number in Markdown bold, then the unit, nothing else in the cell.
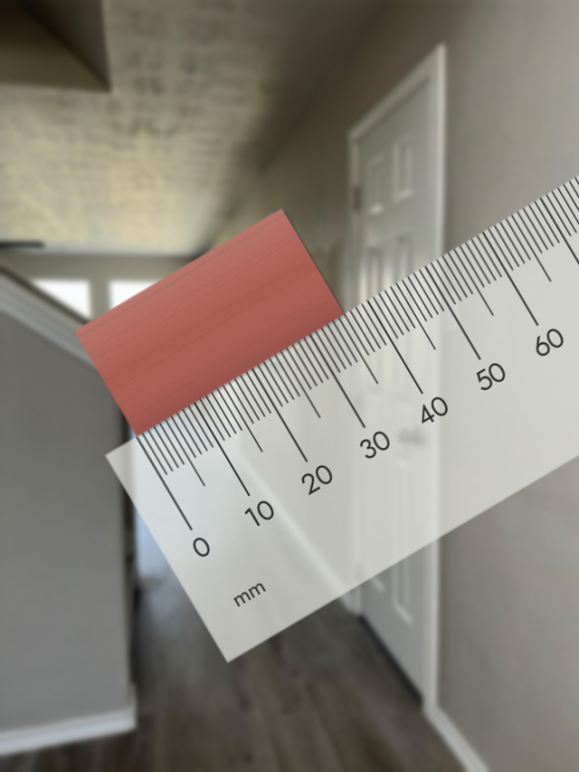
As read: **36** mm
